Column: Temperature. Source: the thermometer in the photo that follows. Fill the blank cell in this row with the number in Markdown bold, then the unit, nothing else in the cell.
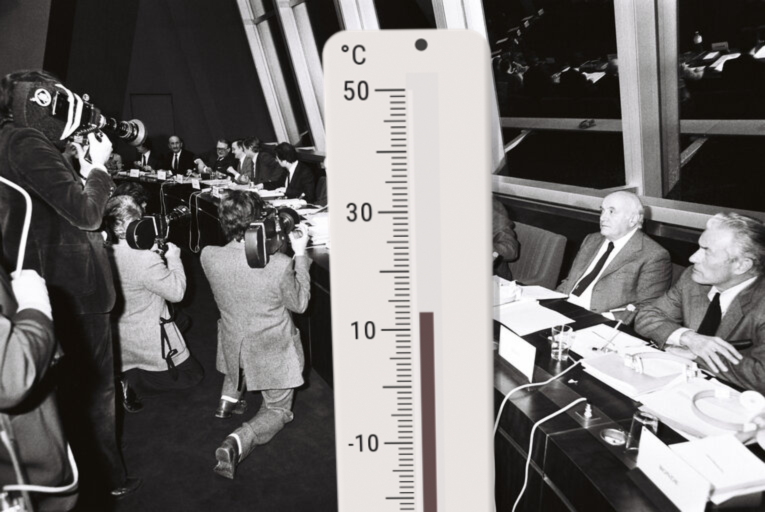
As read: **13** °C
